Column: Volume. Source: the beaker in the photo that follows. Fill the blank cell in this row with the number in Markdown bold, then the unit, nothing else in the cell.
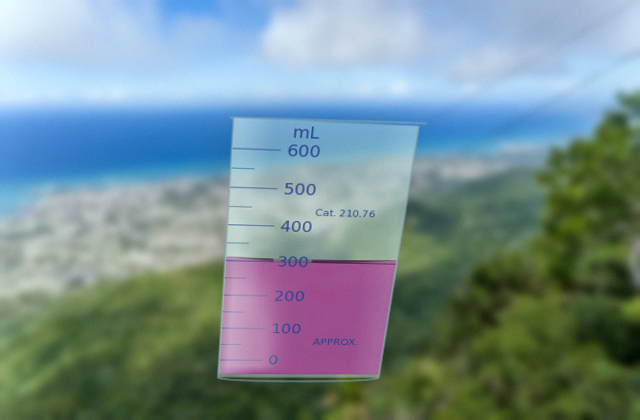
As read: **300** mL
